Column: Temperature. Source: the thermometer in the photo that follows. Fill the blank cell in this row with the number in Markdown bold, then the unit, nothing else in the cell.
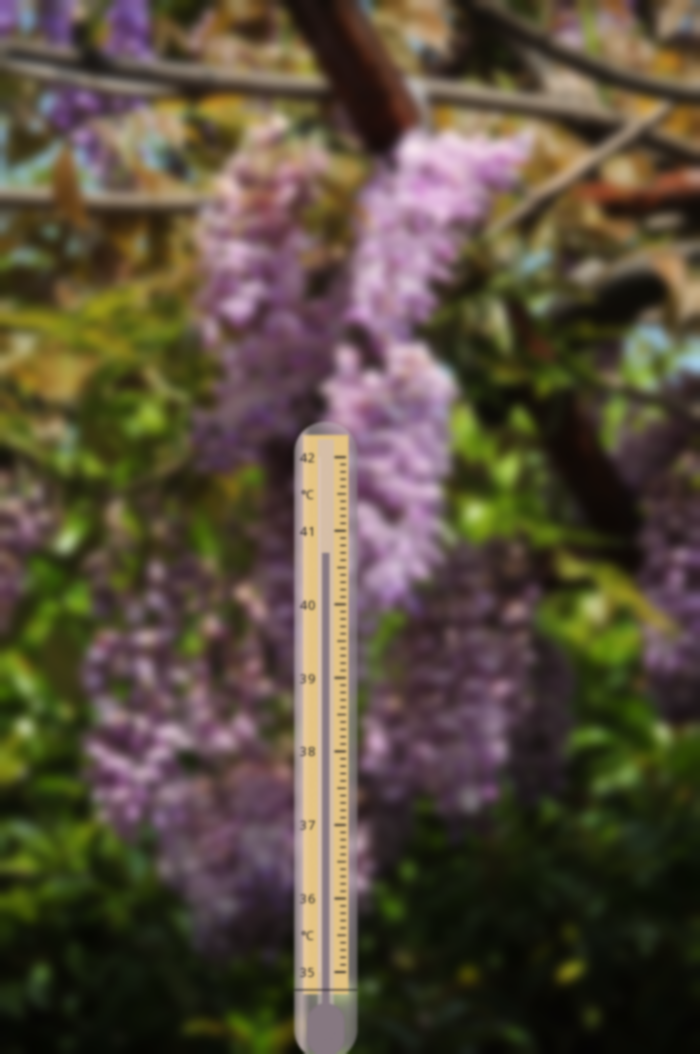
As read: **40.7** °C
